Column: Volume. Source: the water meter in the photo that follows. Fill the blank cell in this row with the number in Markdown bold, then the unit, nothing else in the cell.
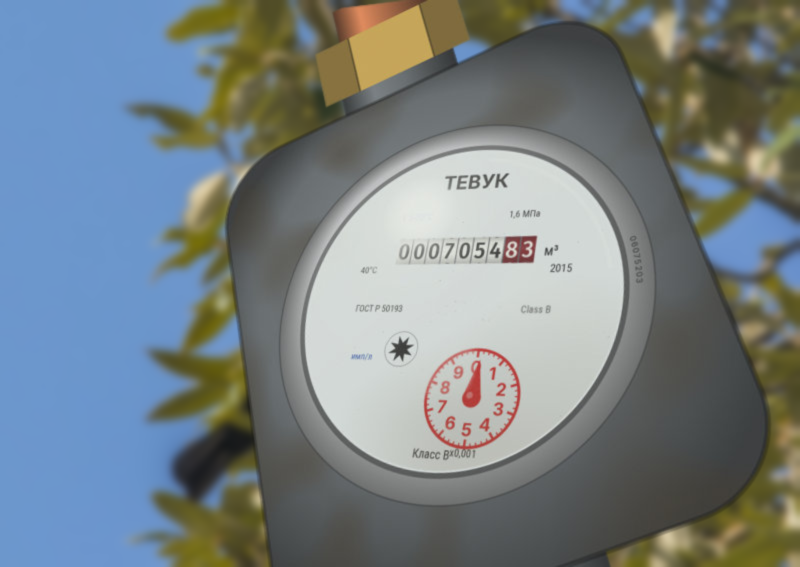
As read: **7054.830** m³
